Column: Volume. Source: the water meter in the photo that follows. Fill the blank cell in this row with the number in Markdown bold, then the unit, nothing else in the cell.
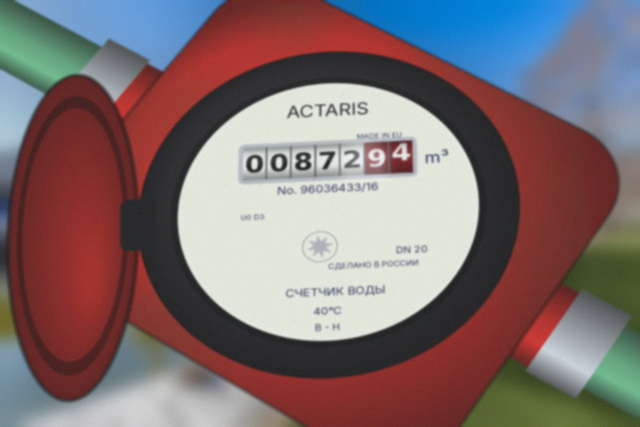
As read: **872.94** m³
